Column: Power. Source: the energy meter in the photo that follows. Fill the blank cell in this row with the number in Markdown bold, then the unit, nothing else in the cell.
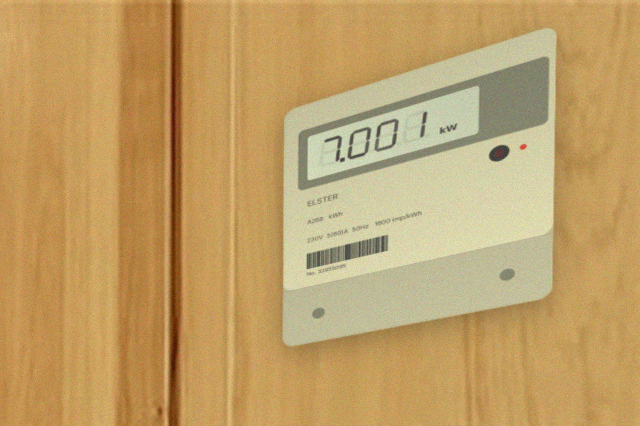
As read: **7.001** kW
